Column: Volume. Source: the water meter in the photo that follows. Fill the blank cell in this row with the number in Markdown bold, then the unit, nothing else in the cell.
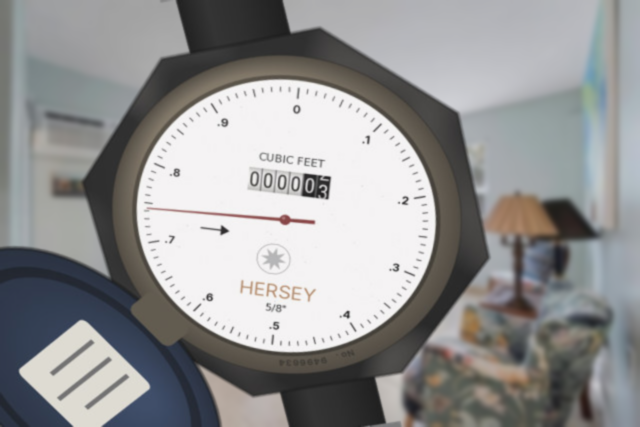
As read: **2.74** ft³
